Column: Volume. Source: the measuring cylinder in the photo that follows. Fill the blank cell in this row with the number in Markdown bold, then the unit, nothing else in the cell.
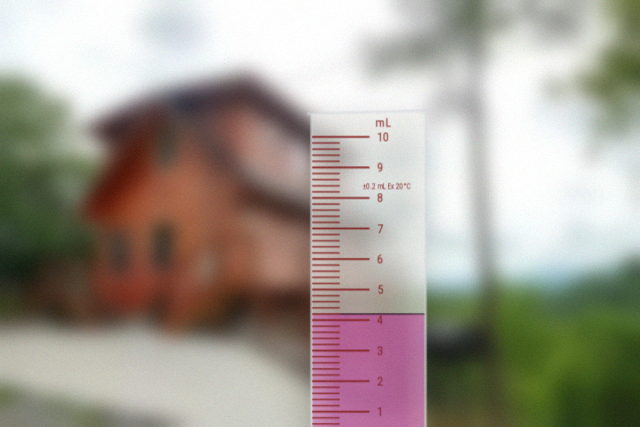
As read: **4.2** mL
